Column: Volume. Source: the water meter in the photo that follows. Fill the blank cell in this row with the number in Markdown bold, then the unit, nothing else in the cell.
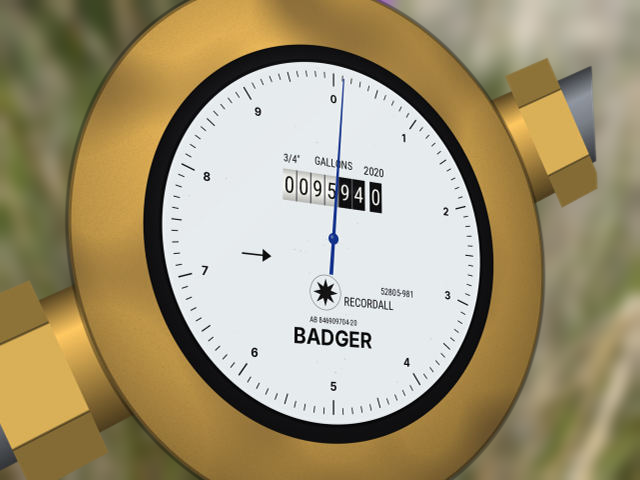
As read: **95940.1** gal
